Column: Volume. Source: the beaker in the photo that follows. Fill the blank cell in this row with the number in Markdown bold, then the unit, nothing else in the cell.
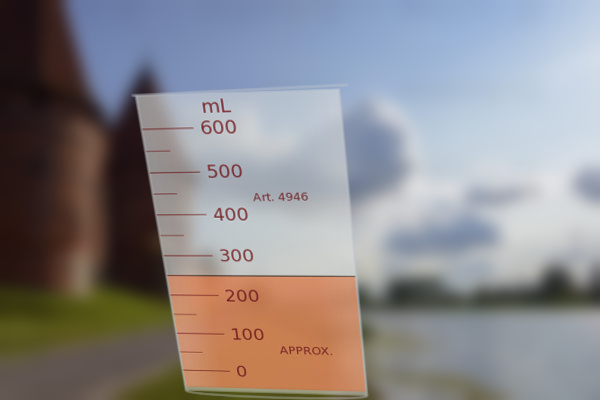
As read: **250** mL
